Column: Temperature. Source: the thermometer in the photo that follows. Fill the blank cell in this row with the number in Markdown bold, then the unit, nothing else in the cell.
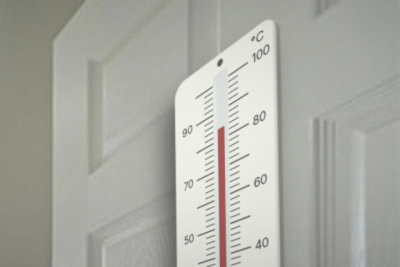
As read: **84** °C
